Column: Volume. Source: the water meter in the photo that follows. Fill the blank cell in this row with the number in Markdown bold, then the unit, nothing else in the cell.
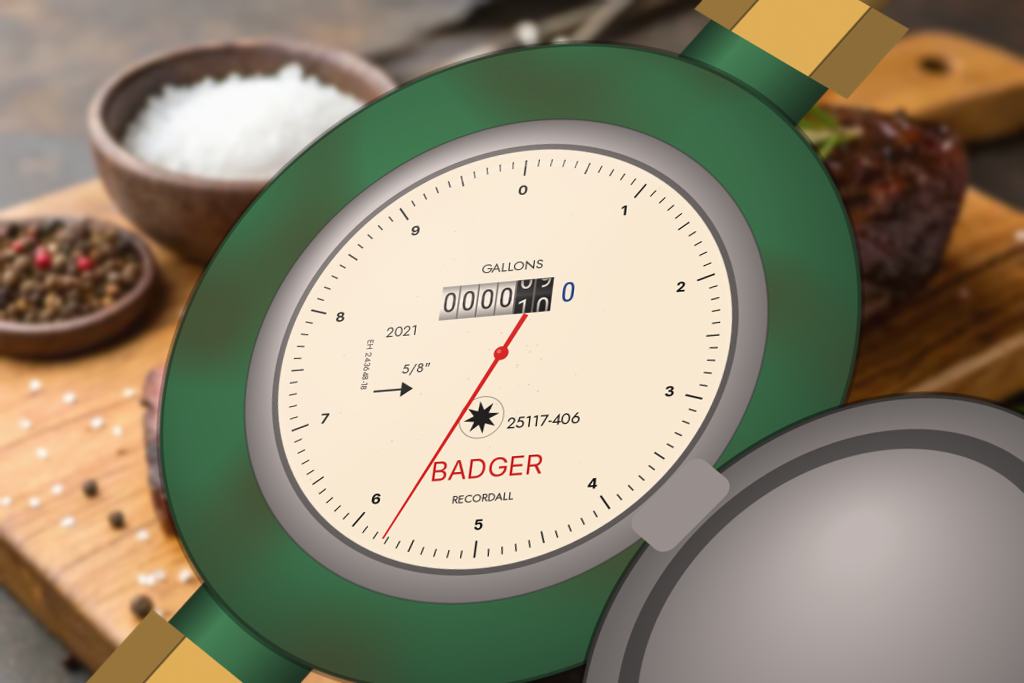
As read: **95.7** gal
